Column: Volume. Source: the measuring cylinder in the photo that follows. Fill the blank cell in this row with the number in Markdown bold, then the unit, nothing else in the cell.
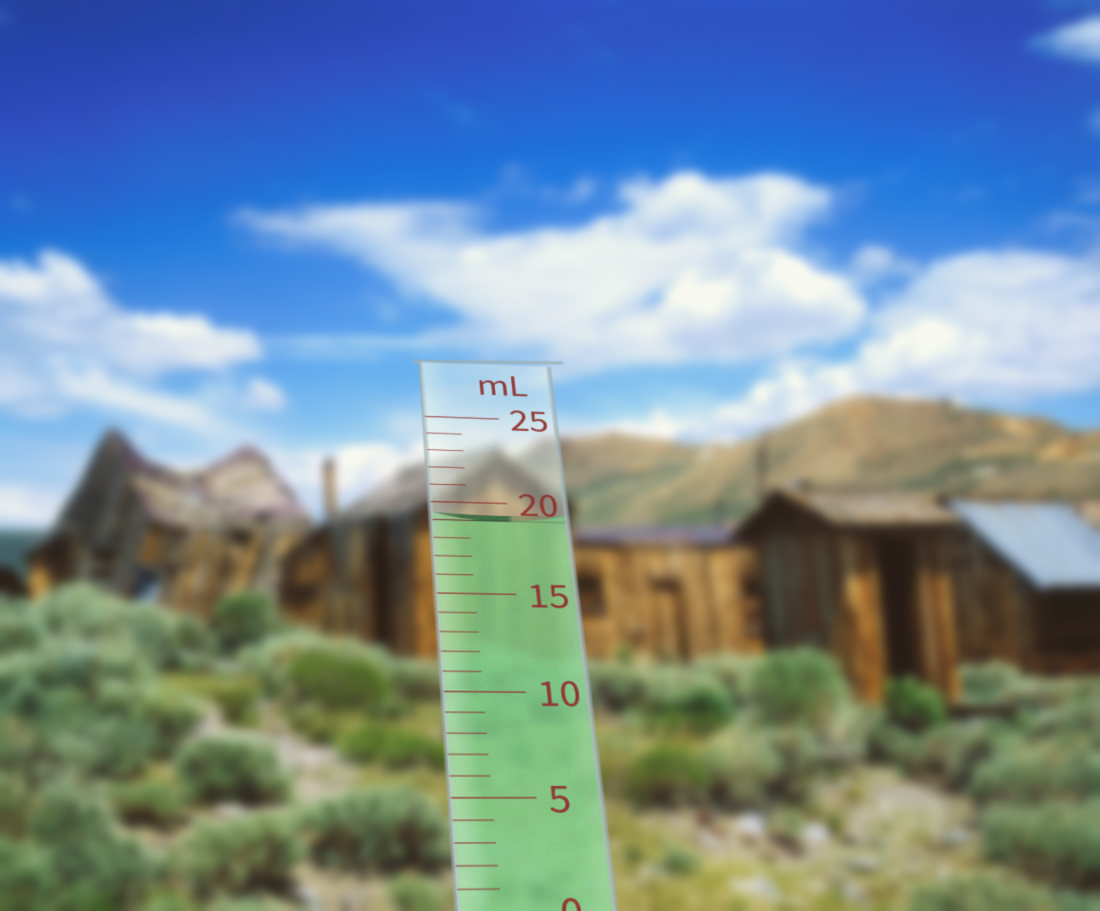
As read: **19** mL
